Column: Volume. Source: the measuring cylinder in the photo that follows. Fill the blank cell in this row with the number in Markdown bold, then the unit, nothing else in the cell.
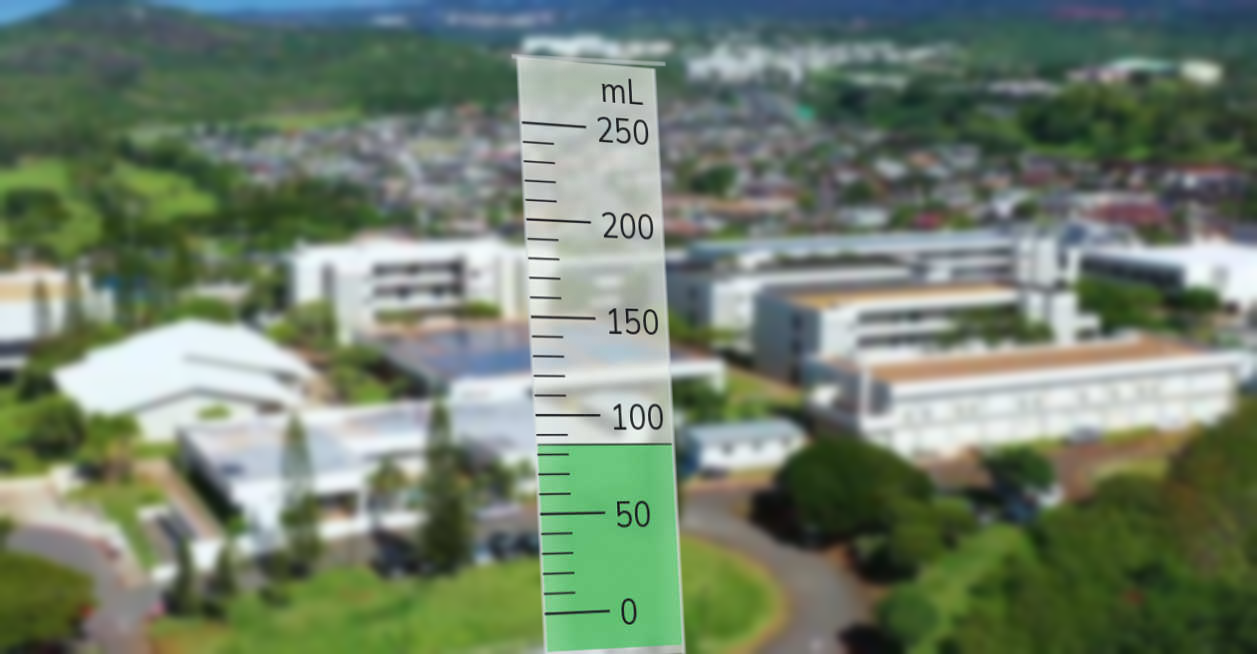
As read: **85** mL
